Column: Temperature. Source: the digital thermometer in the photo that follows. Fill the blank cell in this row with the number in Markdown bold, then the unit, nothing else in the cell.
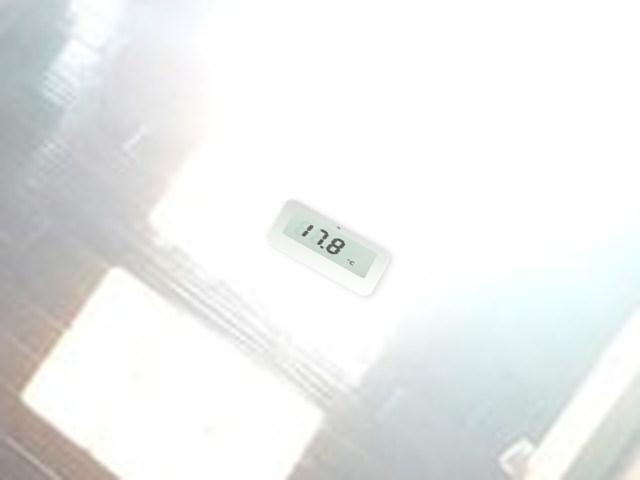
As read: **17.8** °C
